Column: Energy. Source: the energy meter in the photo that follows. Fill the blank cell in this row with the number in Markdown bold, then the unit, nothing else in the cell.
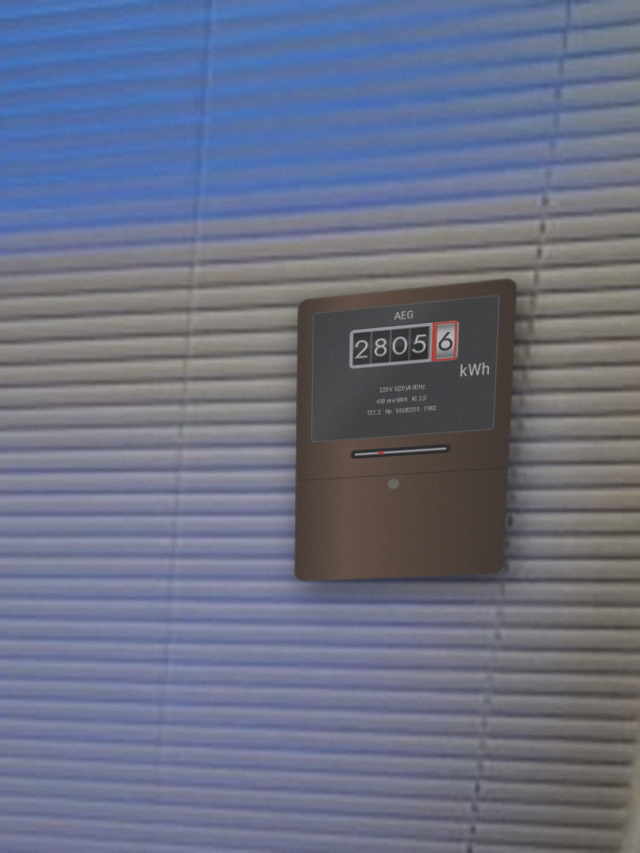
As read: **2805.6** kWh
